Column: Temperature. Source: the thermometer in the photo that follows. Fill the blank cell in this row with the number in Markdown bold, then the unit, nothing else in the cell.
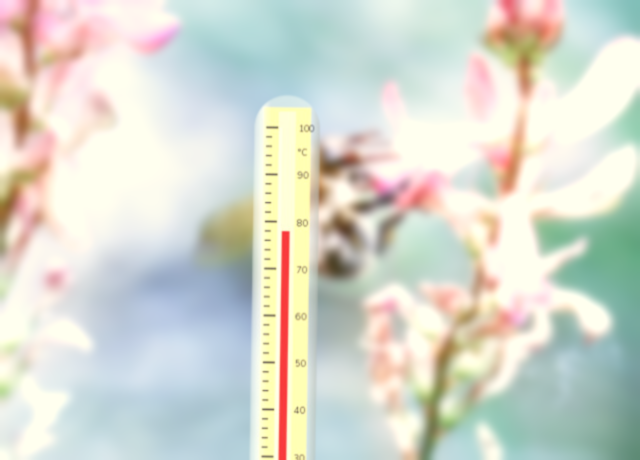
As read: **78** °C
